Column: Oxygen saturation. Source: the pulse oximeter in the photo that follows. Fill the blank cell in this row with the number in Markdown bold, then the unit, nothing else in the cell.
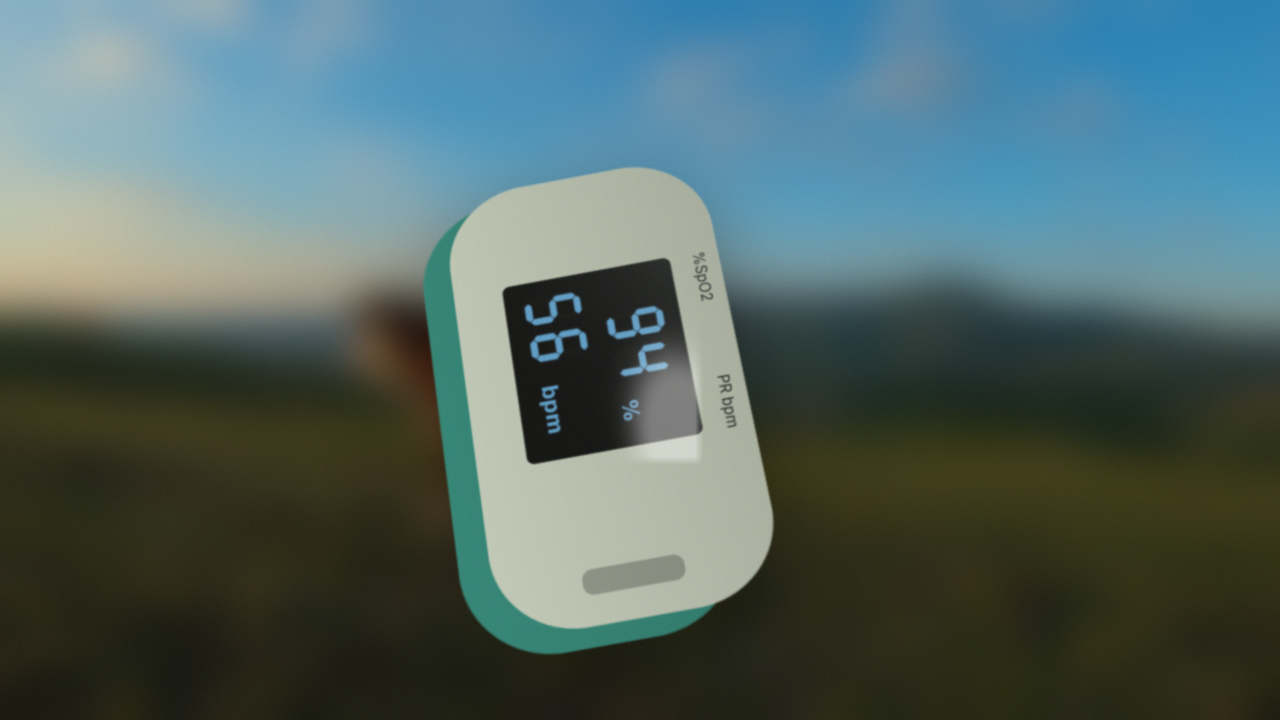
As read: **94** %
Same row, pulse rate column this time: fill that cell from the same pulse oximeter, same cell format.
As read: **56** bpm
